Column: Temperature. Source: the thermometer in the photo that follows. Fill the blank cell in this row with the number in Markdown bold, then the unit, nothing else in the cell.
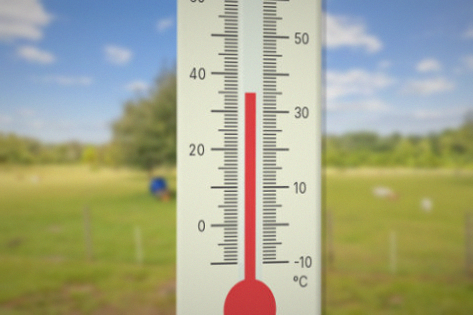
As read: **35** °C
